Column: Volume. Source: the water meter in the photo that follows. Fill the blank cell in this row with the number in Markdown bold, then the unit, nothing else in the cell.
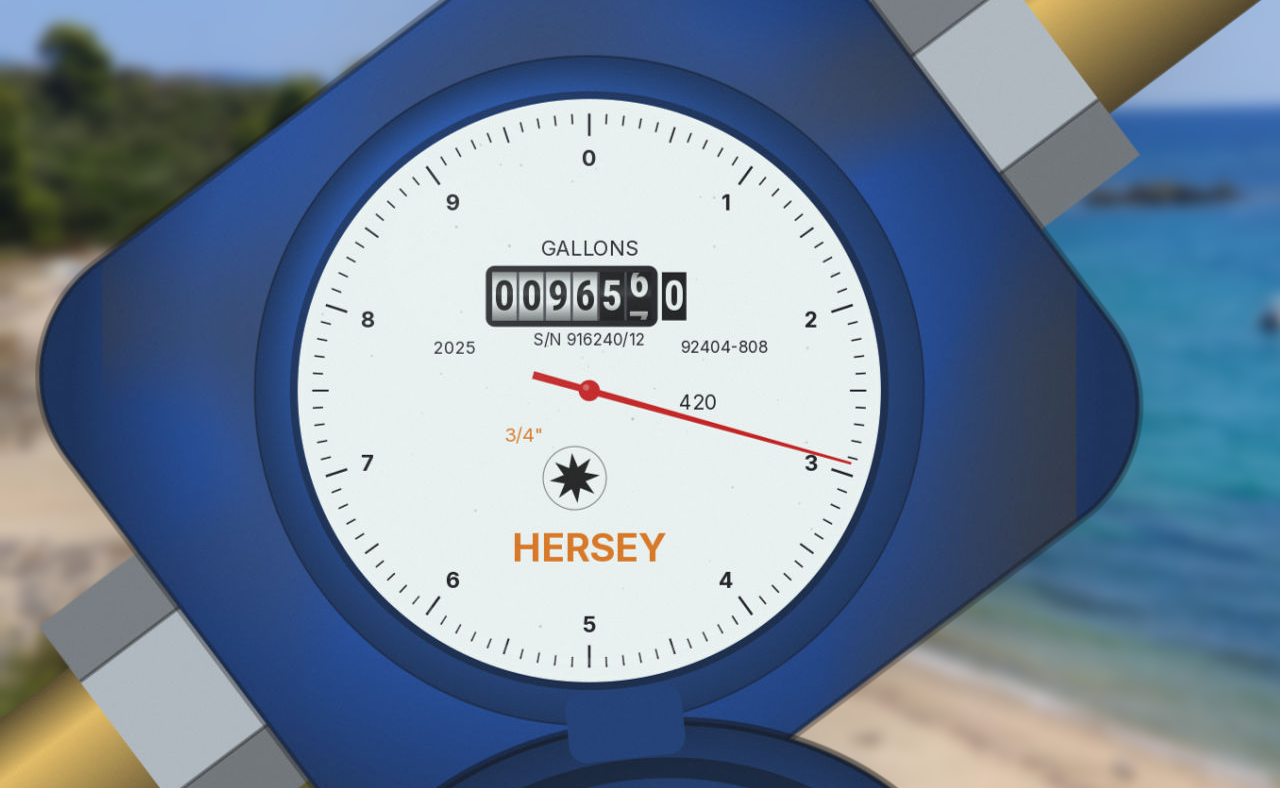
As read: **96562.9** gal
